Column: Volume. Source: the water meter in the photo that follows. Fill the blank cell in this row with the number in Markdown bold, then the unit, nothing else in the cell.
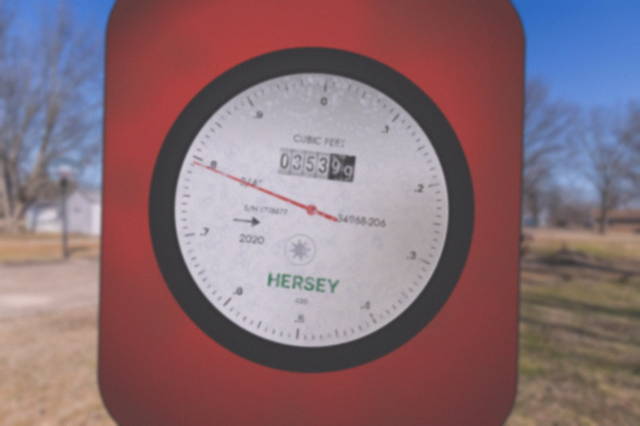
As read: **35398.79** ft³
